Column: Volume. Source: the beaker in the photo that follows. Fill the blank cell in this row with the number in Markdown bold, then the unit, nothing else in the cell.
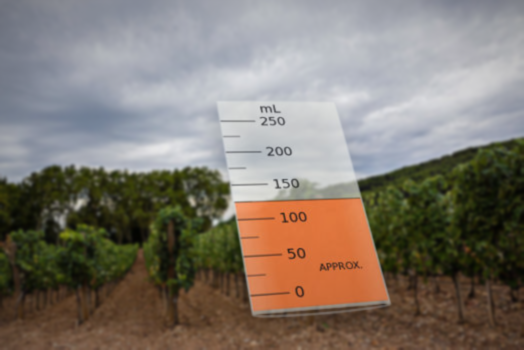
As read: **125** mL
